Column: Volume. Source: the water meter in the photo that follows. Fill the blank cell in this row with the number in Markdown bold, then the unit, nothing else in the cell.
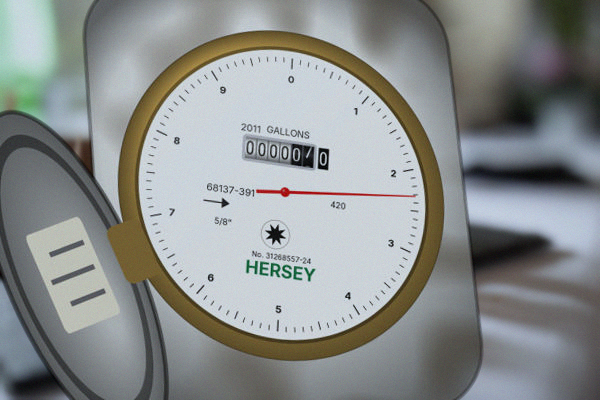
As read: **72.3** gal
